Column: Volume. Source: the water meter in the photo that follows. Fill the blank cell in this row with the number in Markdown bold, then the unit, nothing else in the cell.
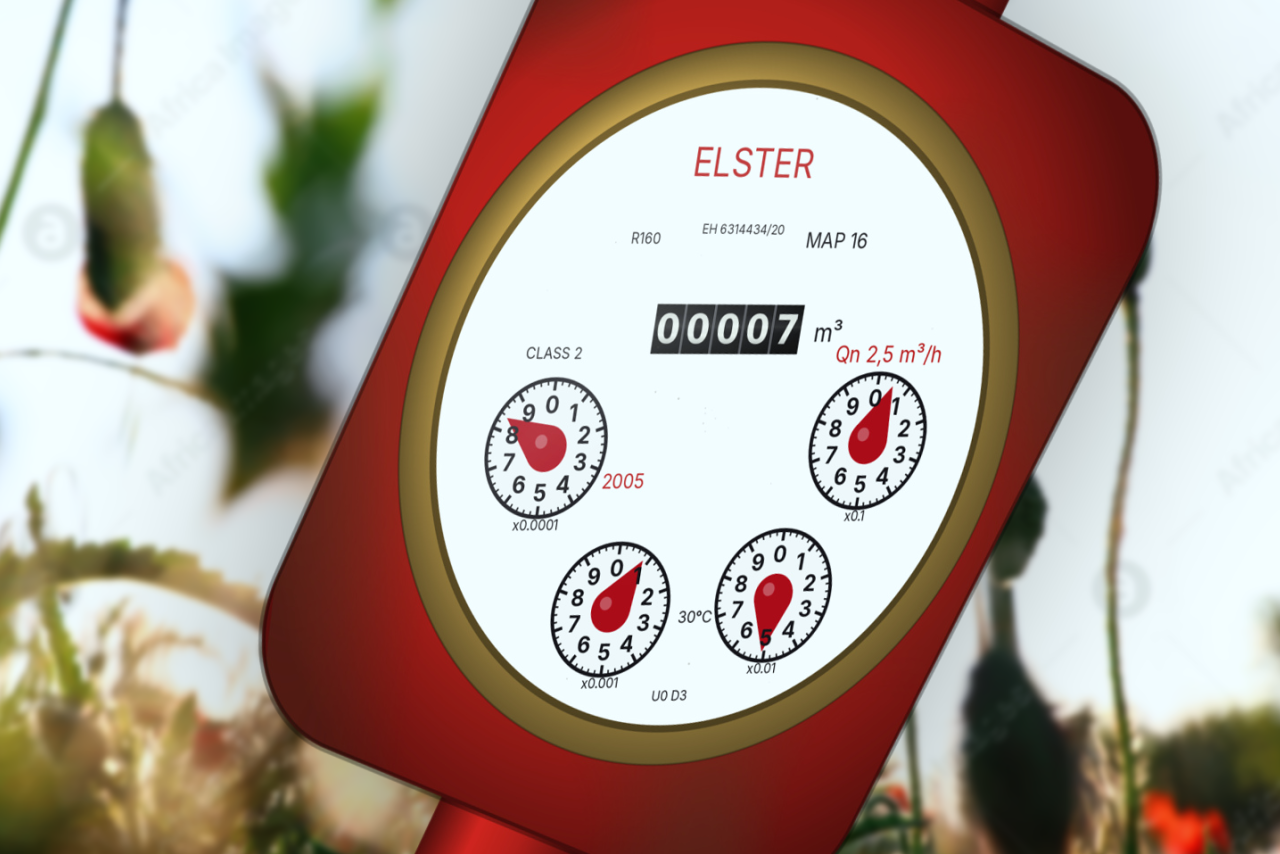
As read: **7.0508** m³
